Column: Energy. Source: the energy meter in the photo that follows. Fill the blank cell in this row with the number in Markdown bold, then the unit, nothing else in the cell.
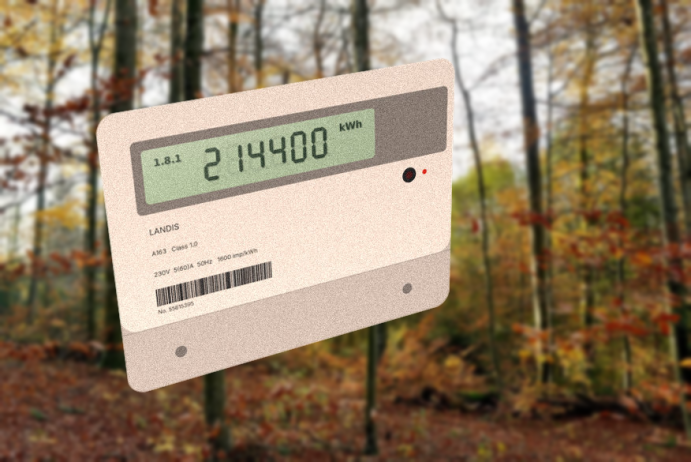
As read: **214400** kWh
